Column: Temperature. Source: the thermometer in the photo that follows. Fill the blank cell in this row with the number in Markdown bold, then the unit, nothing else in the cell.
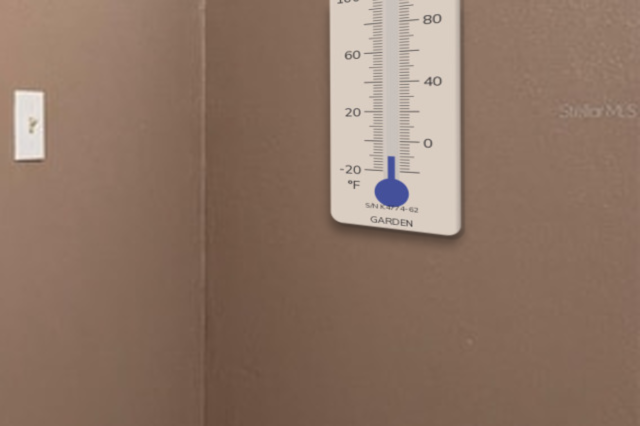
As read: **-10** °F
